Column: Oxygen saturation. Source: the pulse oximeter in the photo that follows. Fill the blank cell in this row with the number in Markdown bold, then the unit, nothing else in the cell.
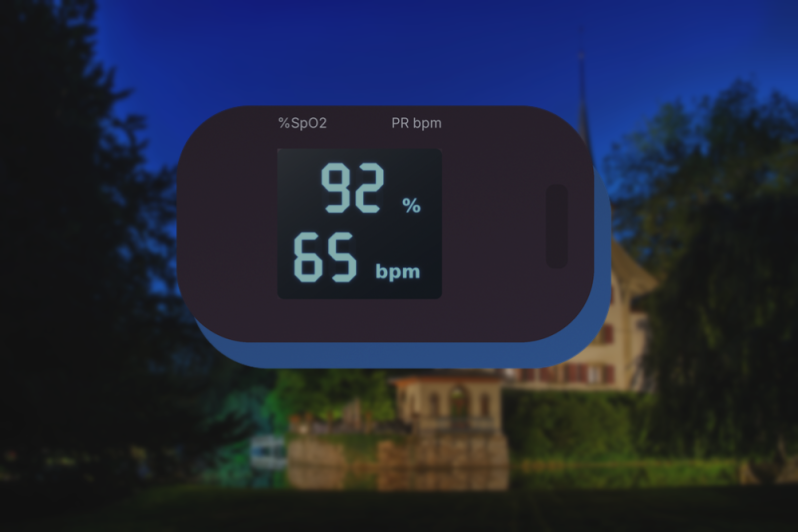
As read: **92** %
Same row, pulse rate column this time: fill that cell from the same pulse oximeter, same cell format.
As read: **65** bpm
